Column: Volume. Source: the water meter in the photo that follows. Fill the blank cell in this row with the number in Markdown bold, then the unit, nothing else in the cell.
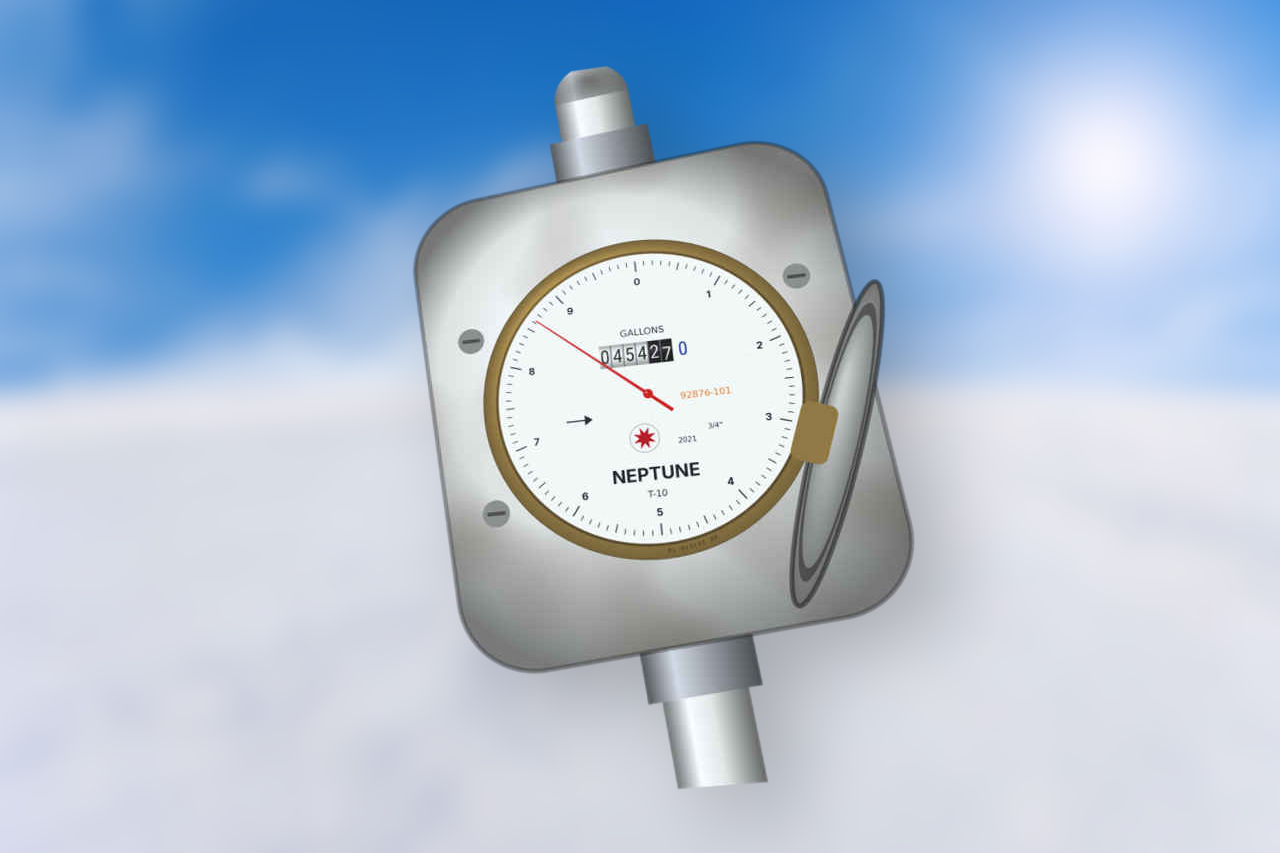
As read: **454268.6** gal
